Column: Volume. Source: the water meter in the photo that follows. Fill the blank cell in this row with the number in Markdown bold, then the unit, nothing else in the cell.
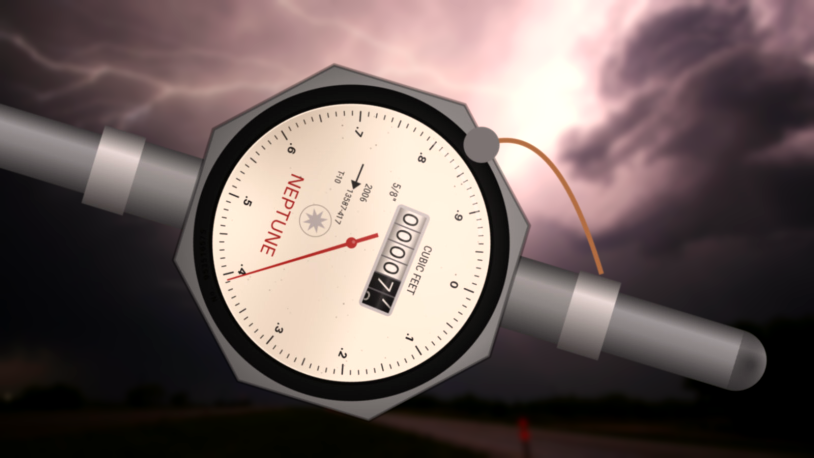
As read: **77.39** ft³
